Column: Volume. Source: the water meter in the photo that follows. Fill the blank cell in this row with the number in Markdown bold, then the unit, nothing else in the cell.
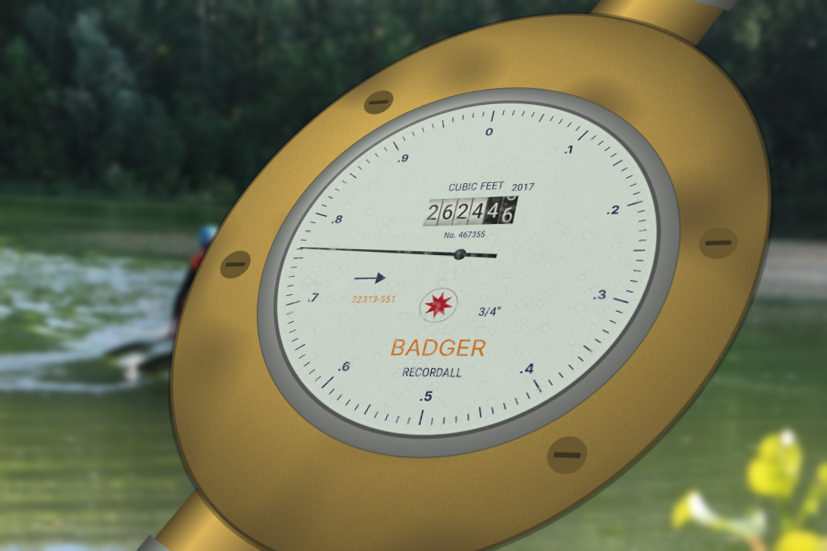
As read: **262445.76** ft³
